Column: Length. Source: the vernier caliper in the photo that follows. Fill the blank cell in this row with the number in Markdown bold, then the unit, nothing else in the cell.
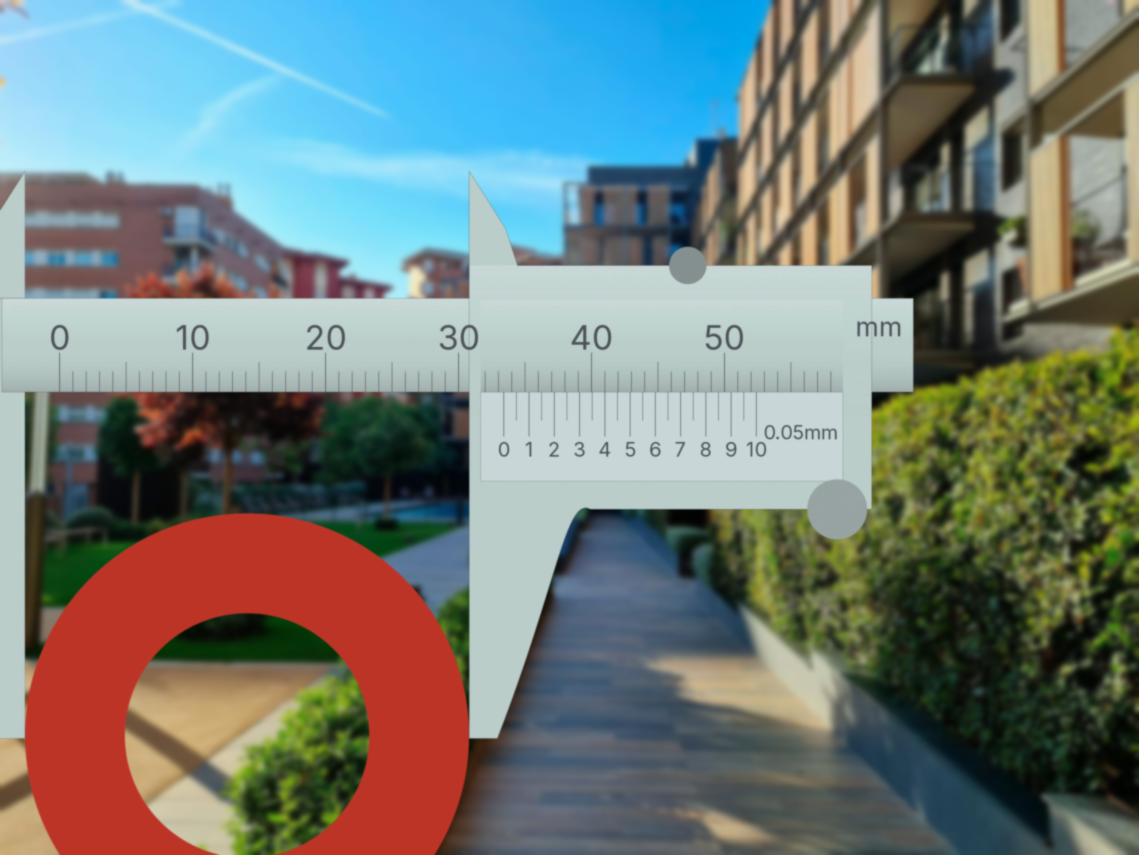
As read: **33.4** mm
